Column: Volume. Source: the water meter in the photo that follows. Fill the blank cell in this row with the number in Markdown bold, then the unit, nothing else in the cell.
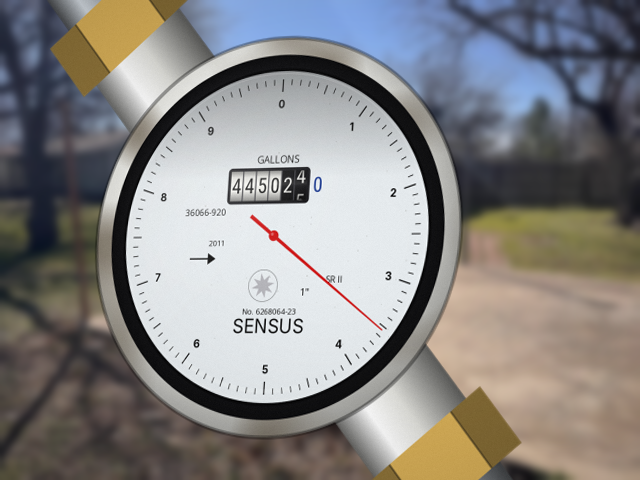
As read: **4450243.5** gal
